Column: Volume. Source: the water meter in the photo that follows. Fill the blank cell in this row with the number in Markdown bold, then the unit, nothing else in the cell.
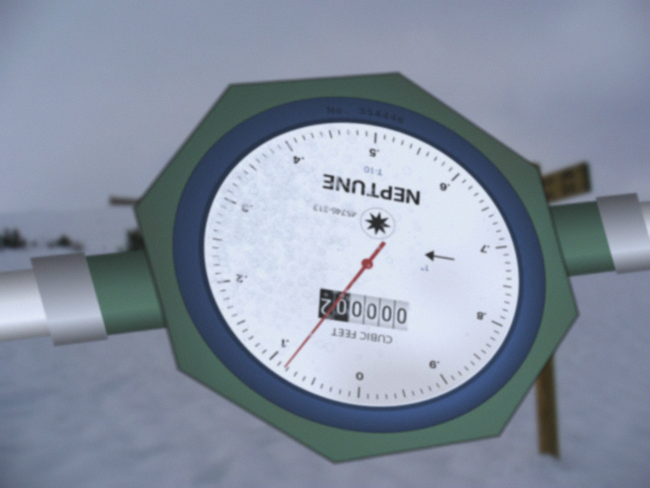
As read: **2.08** ft³
